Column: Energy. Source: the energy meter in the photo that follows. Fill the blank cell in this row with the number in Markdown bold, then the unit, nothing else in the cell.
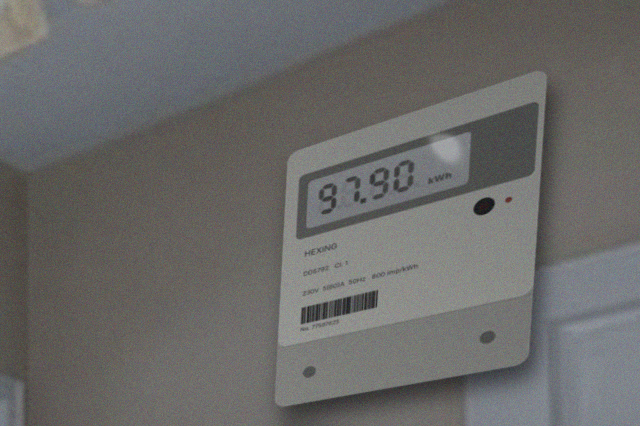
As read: **97.90** kWh
